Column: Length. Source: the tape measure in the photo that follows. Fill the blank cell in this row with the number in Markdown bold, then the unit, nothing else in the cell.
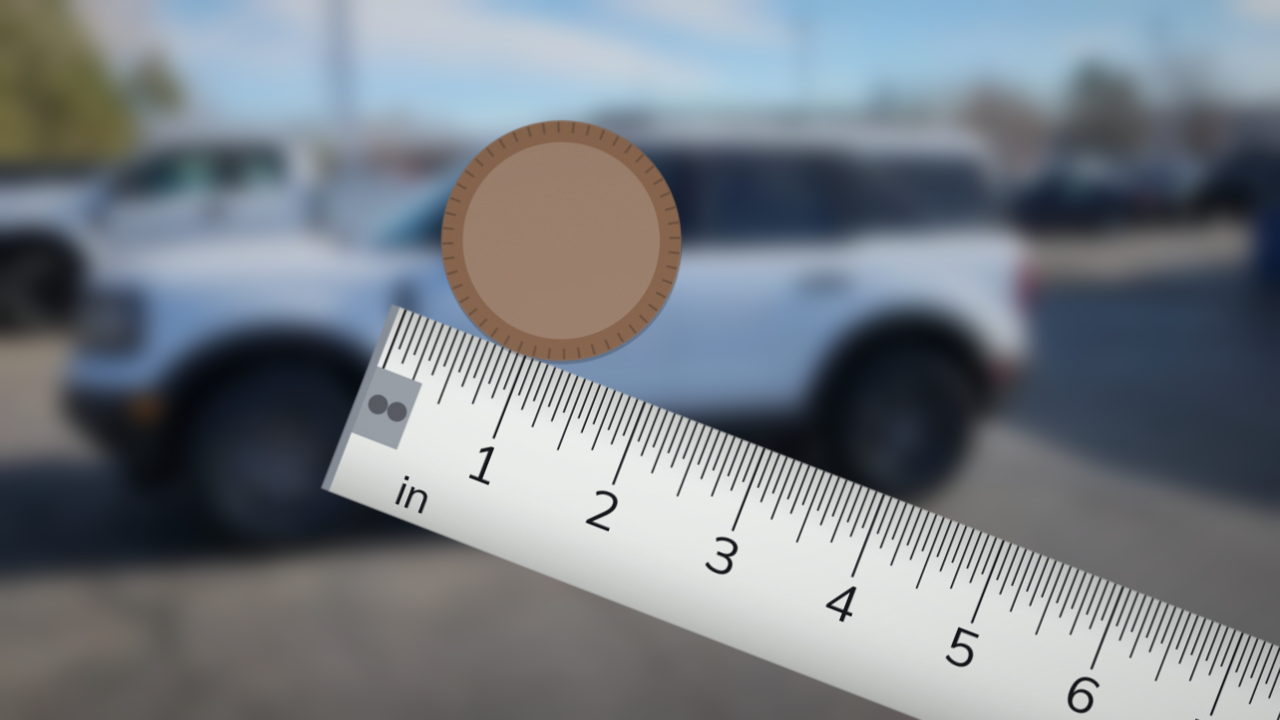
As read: **1.875** in
